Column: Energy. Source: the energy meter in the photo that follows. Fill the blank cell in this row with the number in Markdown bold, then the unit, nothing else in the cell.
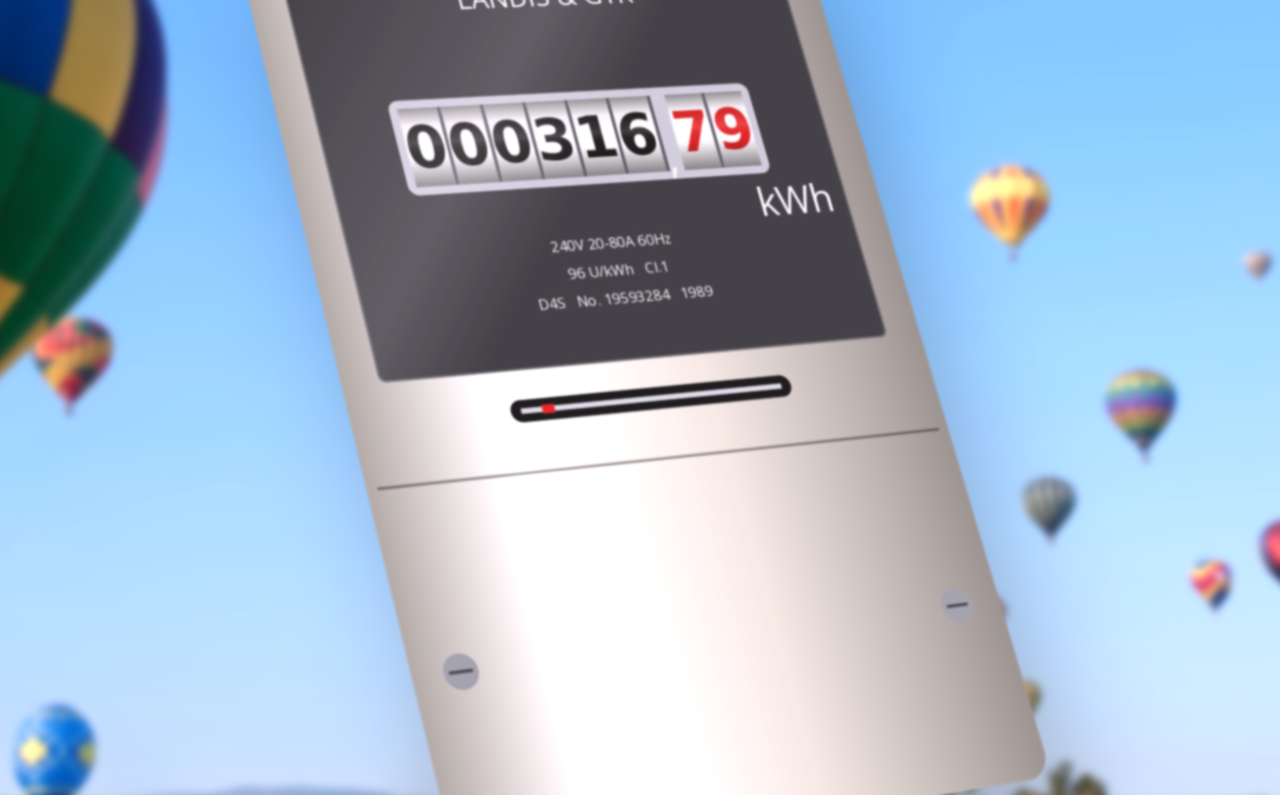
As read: **316.79** kWh
